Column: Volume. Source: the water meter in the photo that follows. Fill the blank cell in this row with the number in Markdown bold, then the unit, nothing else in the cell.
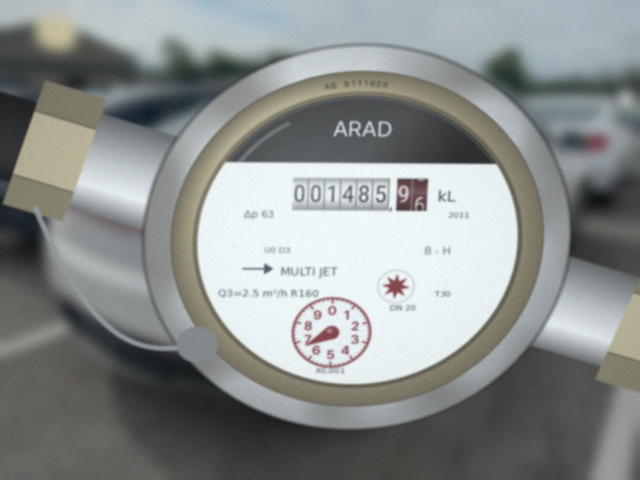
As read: **1485.956** kL
